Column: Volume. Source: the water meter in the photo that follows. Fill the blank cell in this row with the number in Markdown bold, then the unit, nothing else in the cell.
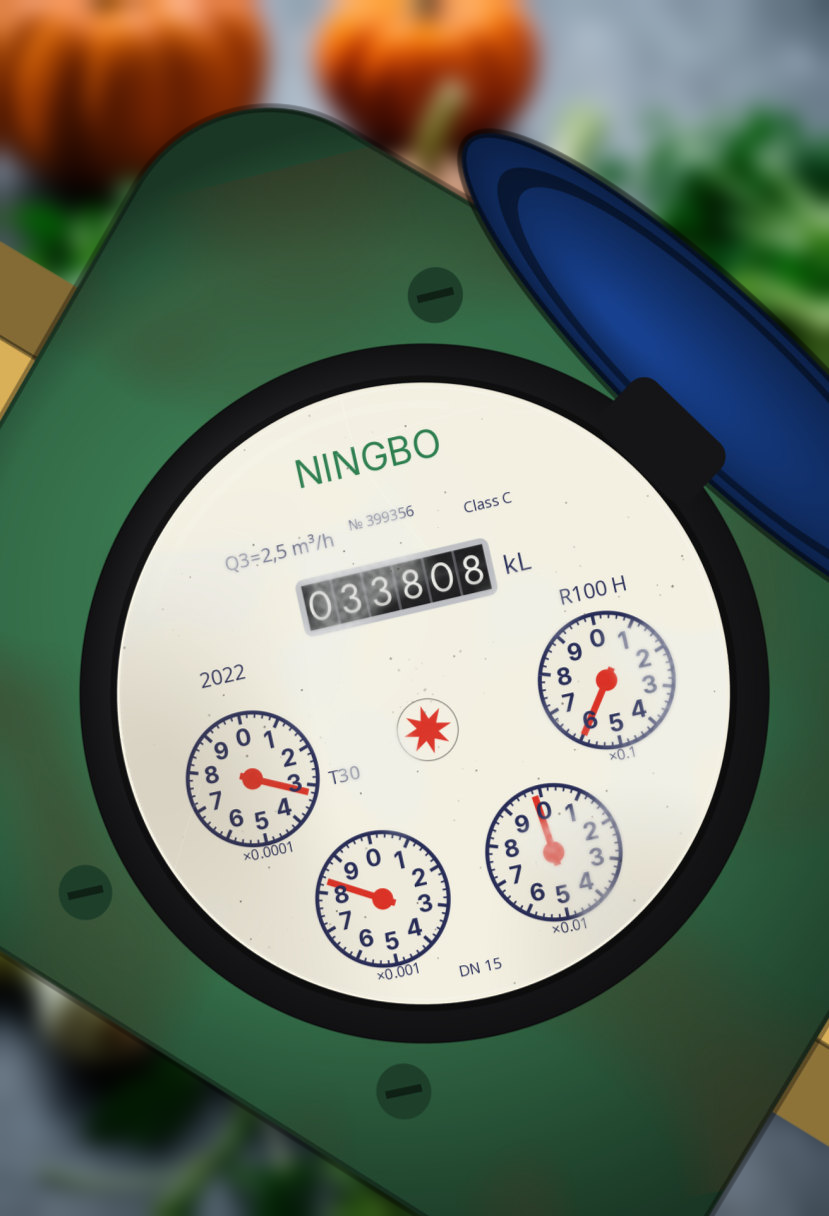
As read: **33808.5983** kL
